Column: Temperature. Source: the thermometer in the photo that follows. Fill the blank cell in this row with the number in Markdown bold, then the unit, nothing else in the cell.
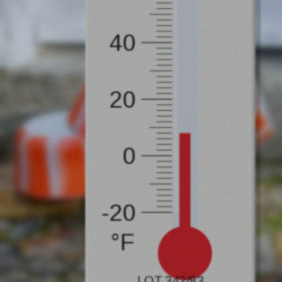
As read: **8** °F
